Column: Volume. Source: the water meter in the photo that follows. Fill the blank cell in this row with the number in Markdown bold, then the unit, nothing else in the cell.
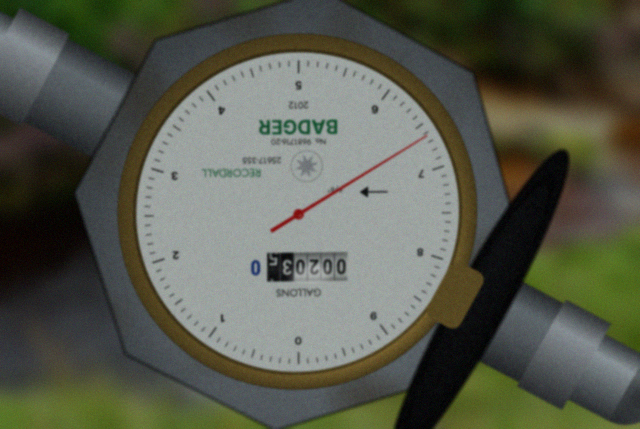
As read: **20346.6** gal
